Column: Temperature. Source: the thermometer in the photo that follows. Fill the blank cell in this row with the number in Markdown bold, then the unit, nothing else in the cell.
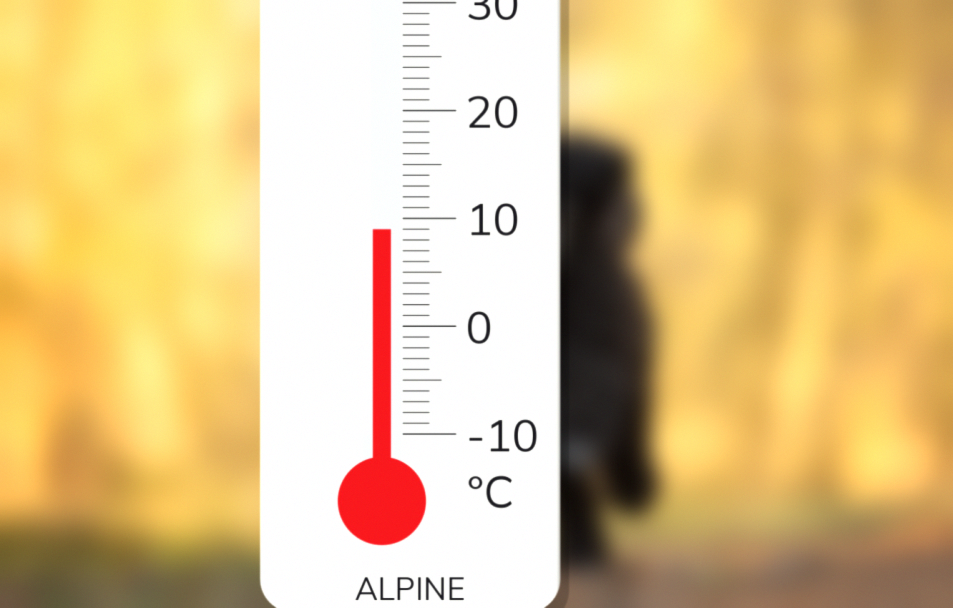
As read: **9** °C
